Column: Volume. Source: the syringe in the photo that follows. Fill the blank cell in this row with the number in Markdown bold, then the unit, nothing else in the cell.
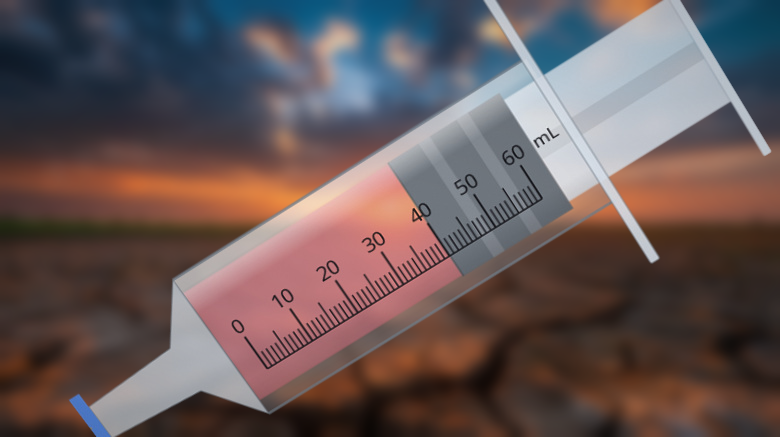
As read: **40** mL
